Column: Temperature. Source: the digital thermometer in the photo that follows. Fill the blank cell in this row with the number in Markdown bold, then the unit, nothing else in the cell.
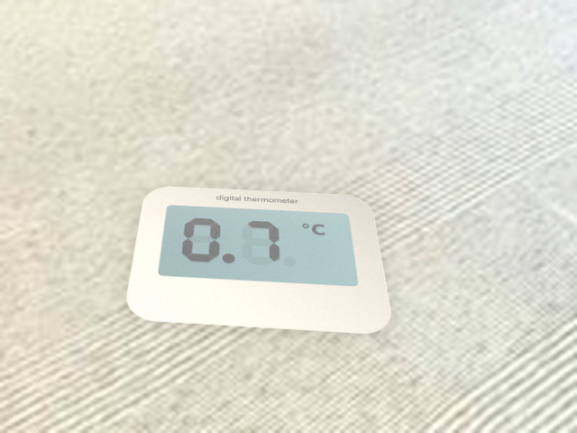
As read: **0.7** °C
